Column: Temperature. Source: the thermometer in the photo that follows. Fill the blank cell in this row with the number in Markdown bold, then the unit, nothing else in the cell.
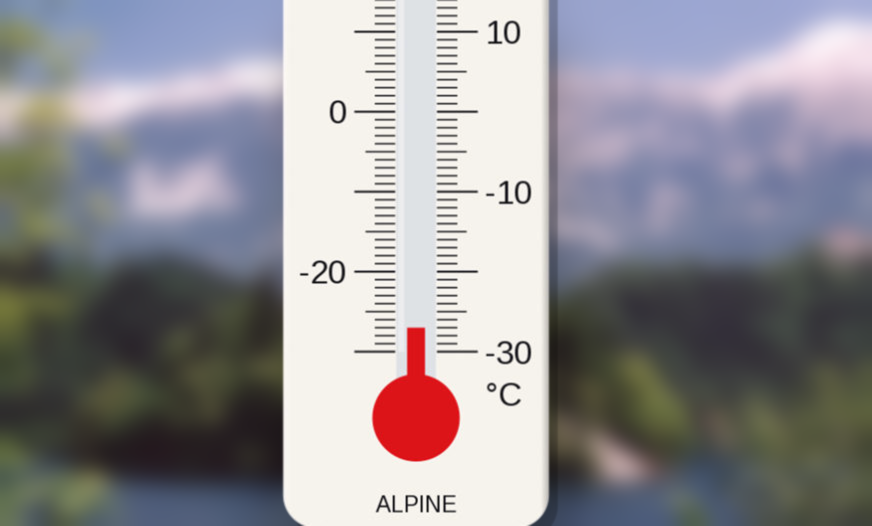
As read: **-27** °C
